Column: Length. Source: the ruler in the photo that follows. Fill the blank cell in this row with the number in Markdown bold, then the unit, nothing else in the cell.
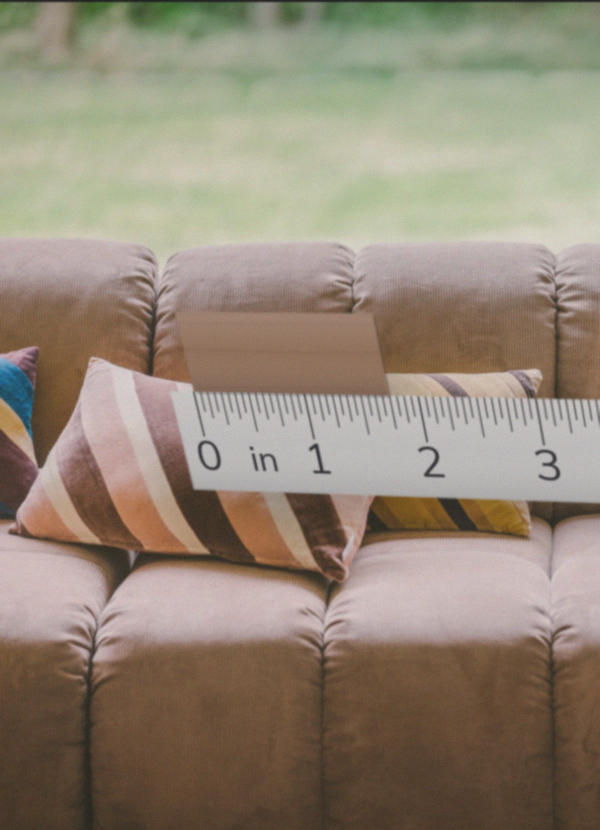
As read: **1.75** in
